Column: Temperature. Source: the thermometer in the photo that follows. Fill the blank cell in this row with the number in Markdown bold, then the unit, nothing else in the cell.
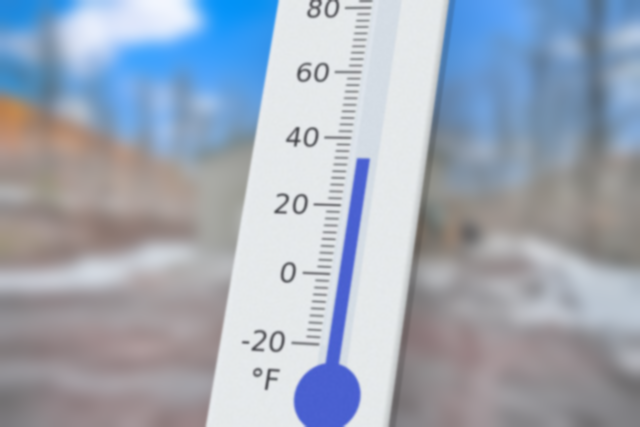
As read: **34** °F
